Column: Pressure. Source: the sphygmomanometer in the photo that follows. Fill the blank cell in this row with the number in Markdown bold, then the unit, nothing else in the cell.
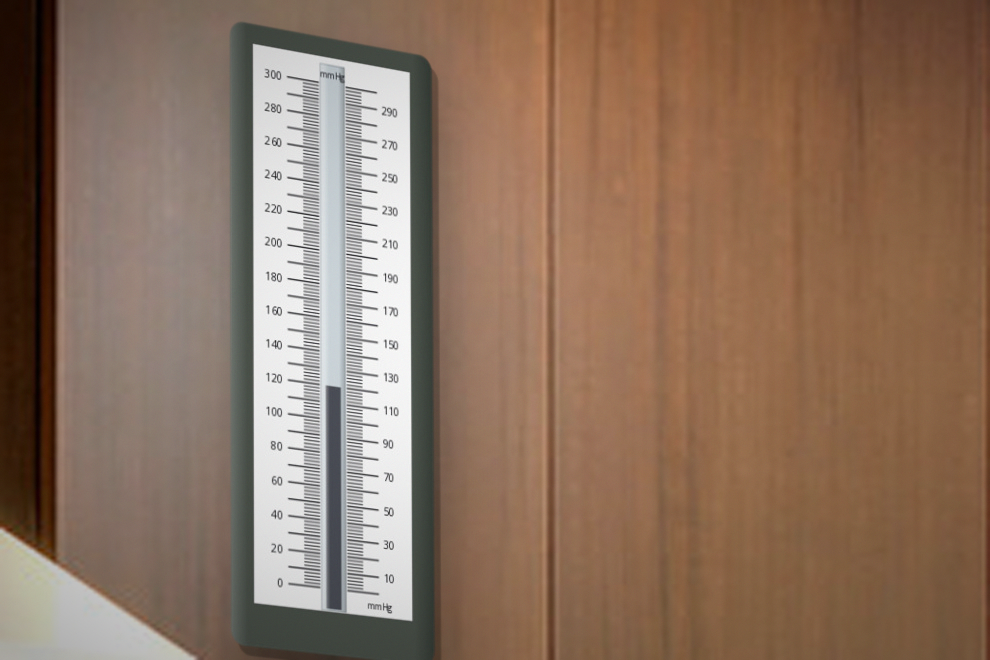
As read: **120** mmHg
